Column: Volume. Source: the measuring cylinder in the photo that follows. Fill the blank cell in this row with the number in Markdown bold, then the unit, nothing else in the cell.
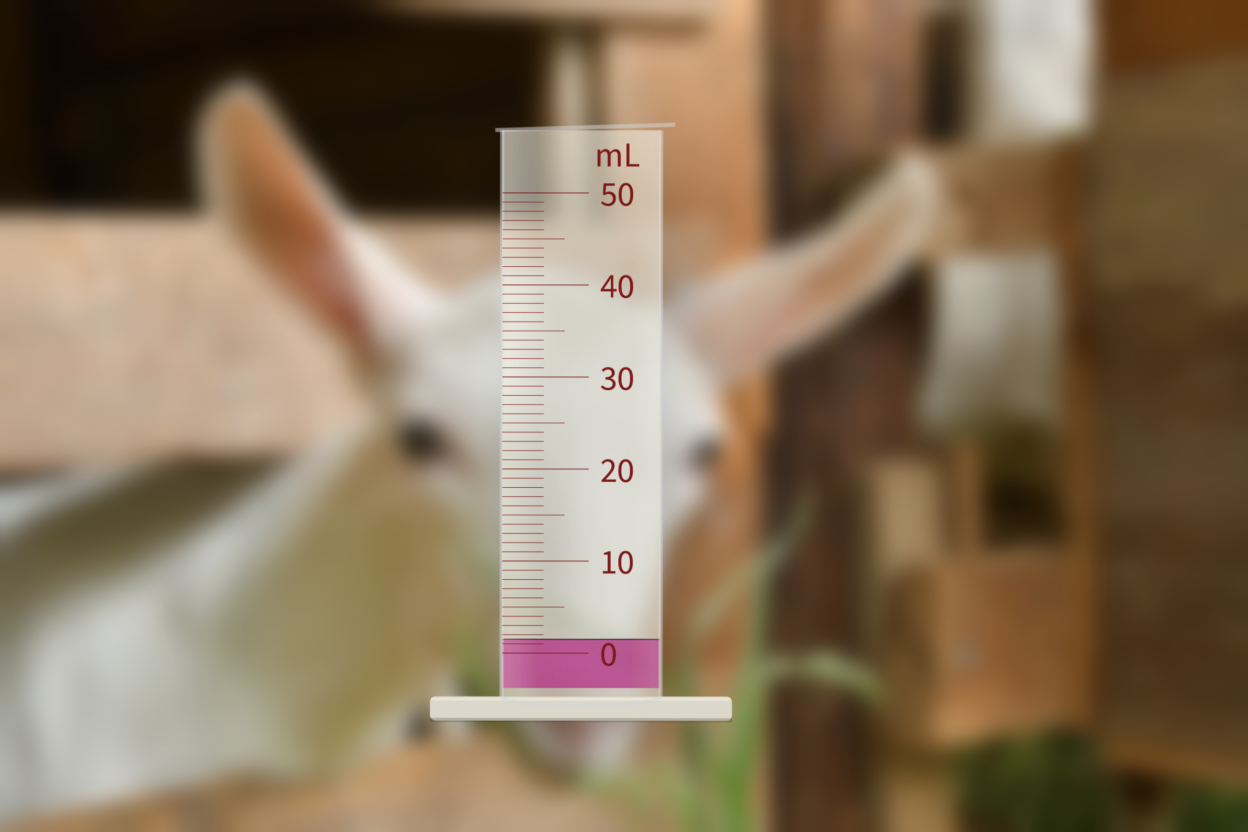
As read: **1.5** mL
